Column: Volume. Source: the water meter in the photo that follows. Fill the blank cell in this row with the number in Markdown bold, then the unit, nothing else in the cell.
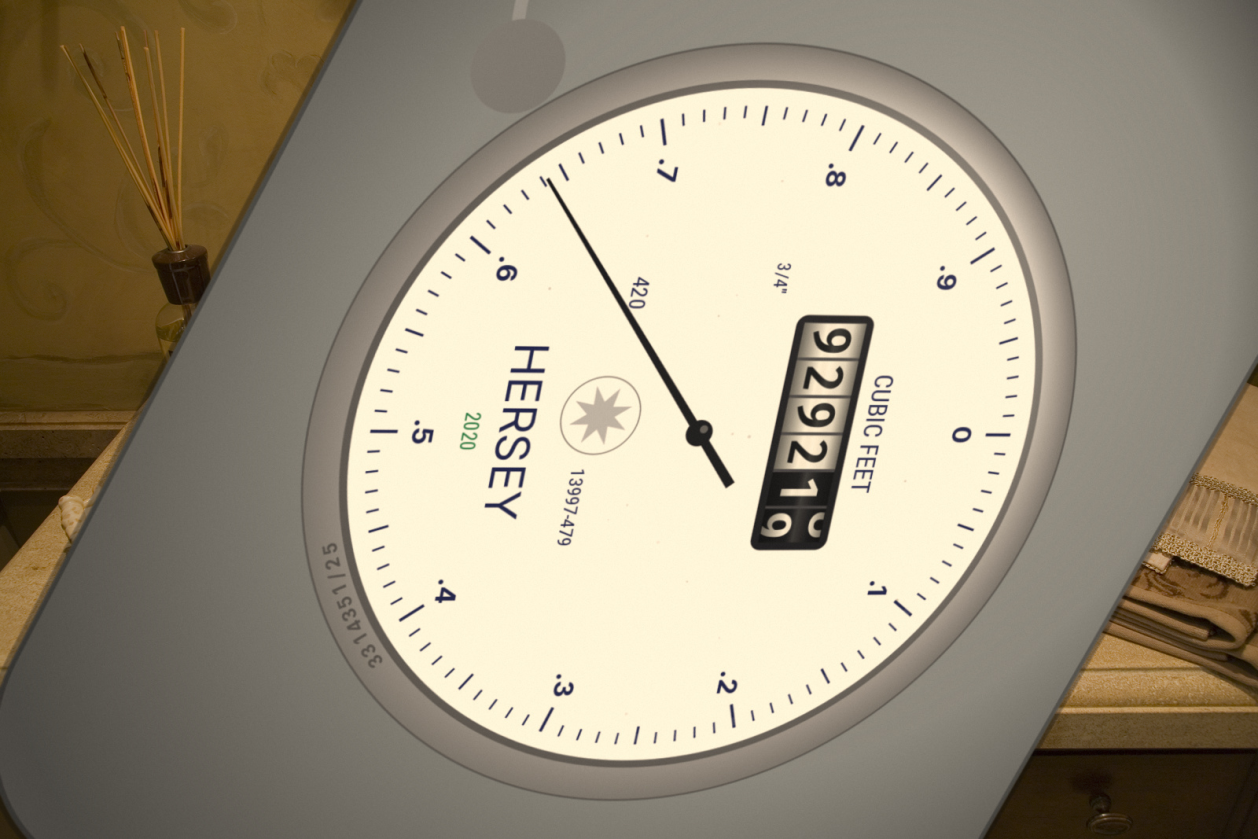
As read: **929218.64** ft³
